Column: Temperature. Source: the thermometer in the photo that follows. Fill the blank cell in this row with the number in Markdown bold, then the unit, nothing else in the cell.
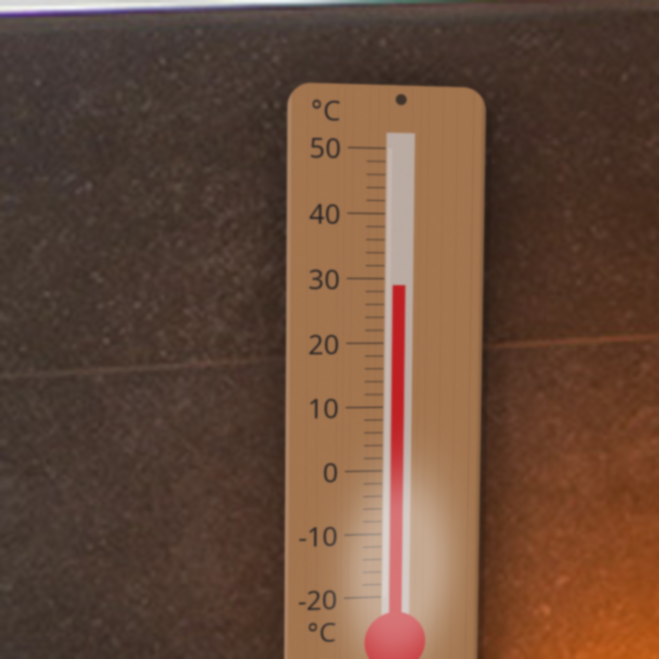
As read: **29** °C
